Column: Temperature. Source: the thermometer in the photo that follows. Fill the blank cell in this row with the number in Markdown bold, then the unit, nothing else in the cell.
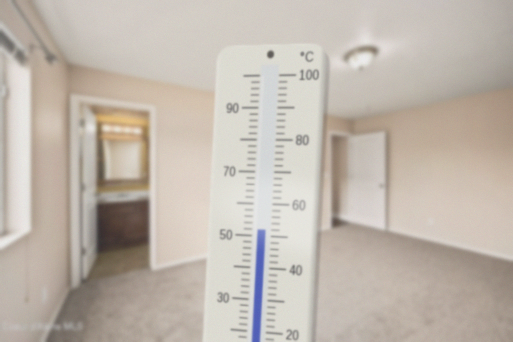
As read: **52** °C
